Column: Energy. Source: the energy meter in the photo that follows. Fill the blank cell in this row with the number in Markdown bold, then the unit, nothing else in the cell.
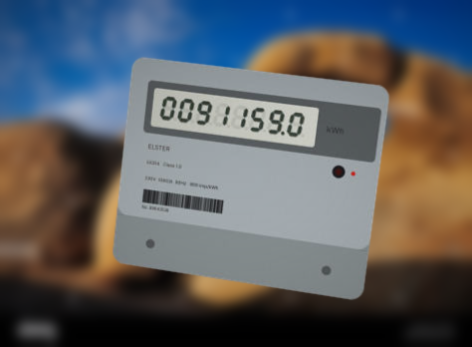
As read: **91159.0** kWh
